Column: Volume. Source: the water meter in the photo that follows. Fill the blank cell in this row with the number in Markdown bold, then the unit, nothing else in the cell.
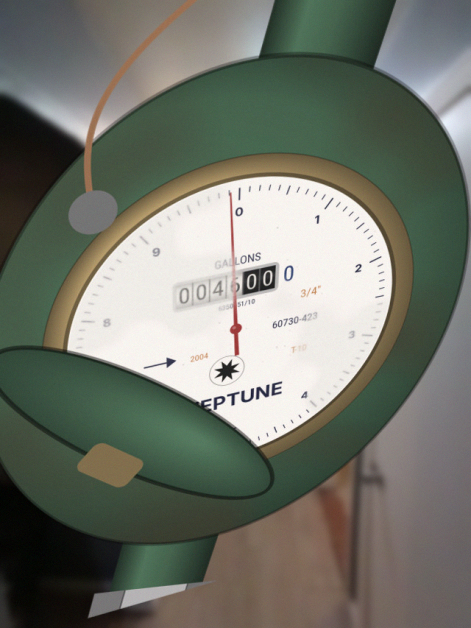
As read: **45999.9** gal
